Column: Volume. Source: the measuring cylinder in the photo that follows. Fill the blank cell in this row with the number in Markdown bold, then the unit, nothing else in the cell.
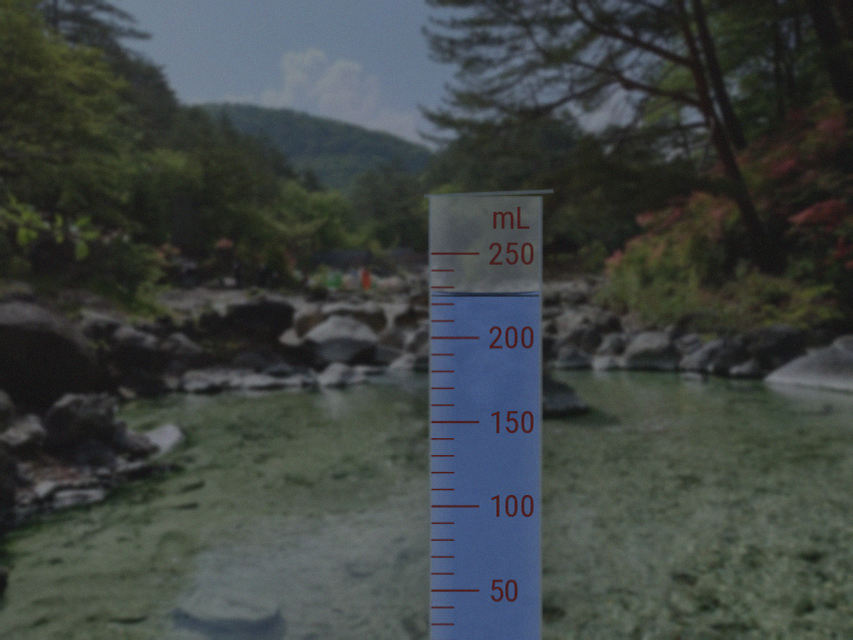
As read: **225** mL
